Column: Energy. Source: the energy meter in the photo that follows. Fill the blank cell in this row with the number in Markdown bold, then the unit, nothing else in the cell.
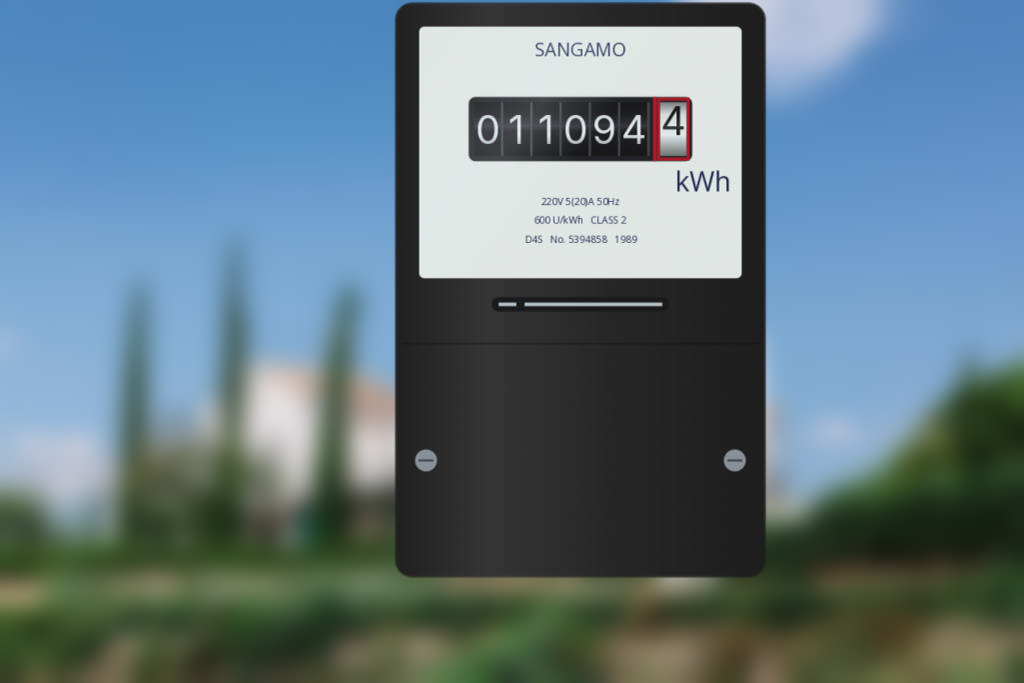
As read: **11094.4** kWh
